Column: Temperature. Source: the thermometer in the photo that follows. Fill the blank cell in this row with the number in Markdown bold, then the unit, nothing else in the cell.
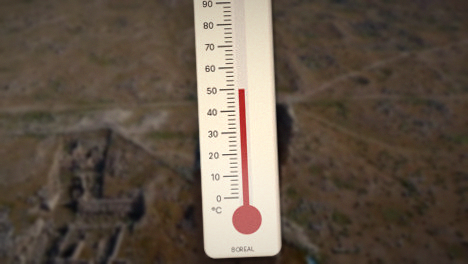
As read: **50** °C
